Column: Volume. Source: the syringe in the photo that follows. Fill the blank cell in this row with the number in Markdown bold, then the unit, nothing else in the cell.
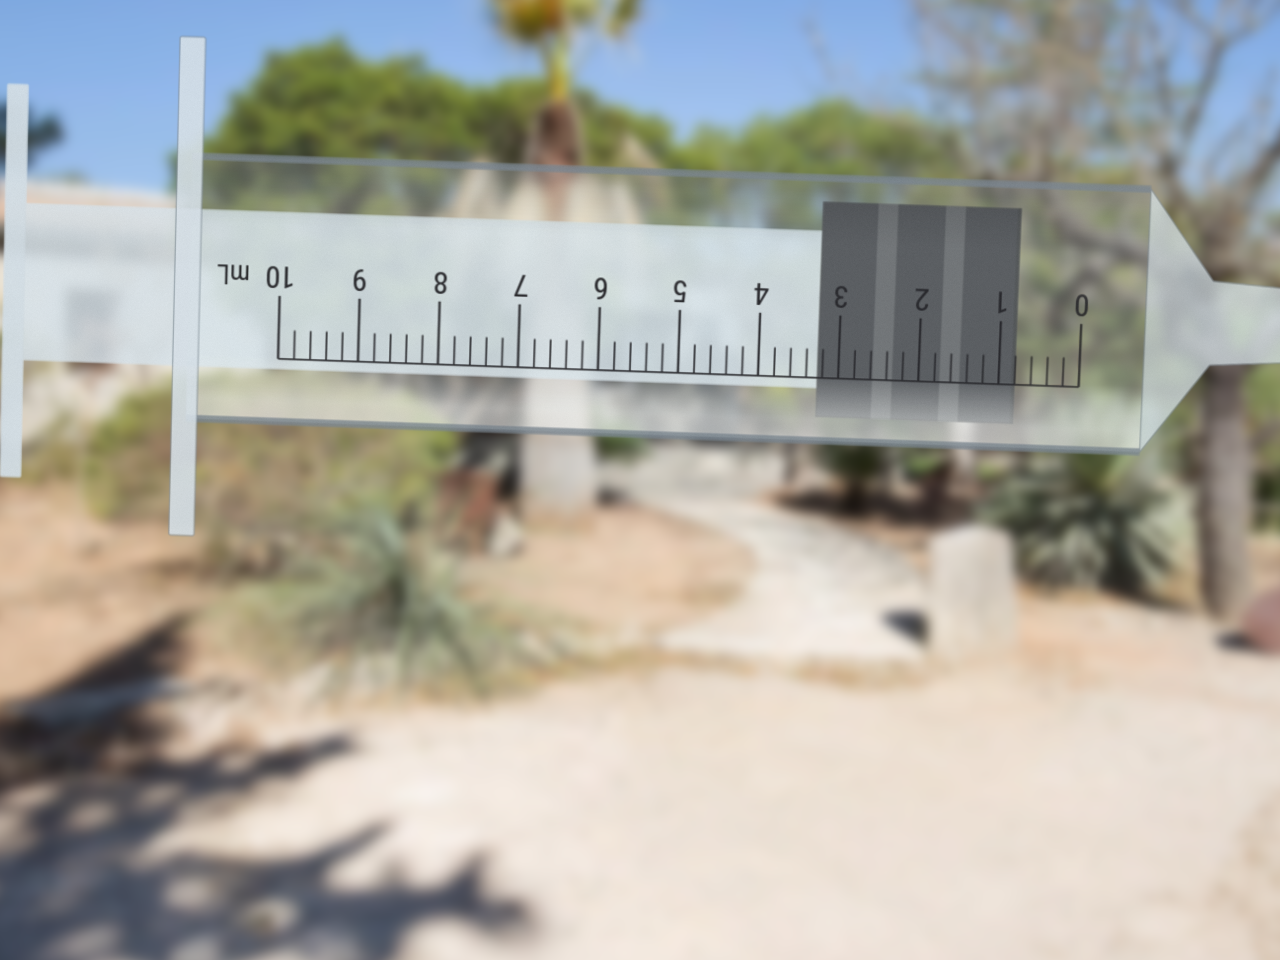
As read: **0.8** mL
